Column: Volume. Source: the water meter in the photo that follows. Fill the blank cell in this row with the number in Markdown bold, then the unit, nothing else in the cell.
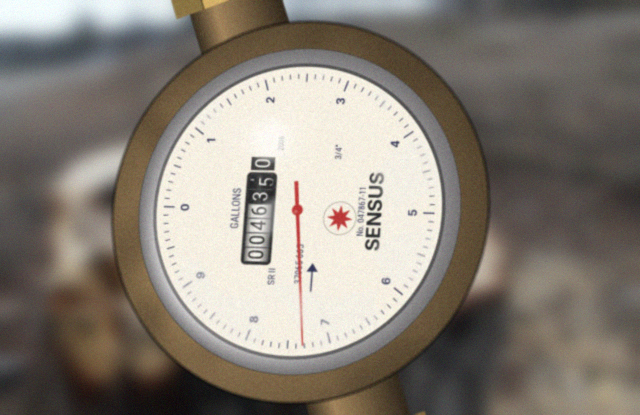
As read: **46347.3** gal
